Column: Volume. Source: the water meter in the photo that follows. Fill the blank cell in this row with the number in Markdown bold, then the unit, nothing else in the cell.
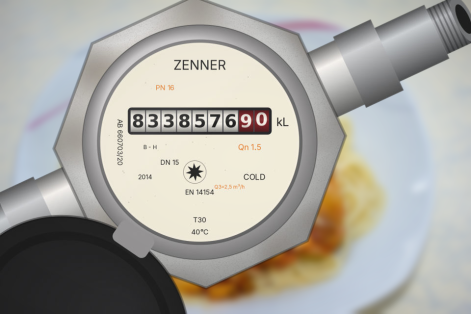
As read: **8338576.90** kL
